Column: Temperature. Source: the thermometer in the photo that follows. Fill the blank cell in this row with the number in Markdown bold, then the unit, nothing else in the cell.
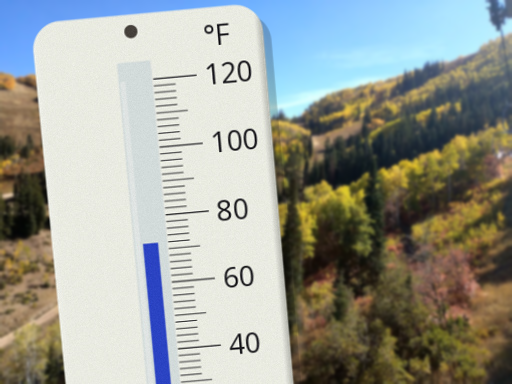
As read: **72** °F
